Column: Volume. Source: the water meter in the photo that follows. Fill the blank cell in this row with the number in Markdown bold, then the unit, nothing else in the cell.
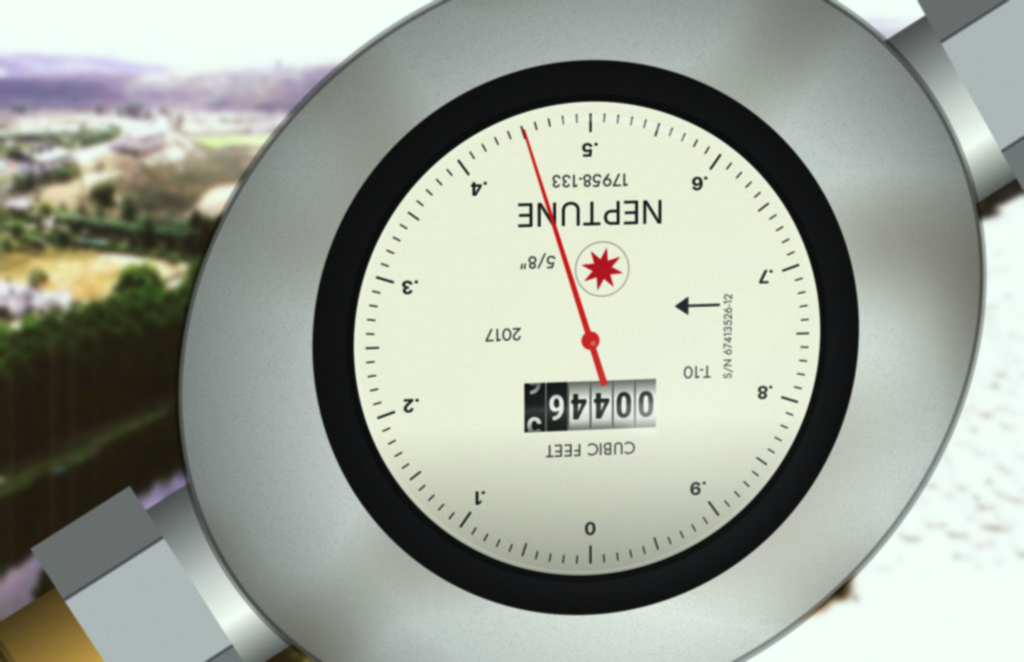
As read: **4465.45** ft³
